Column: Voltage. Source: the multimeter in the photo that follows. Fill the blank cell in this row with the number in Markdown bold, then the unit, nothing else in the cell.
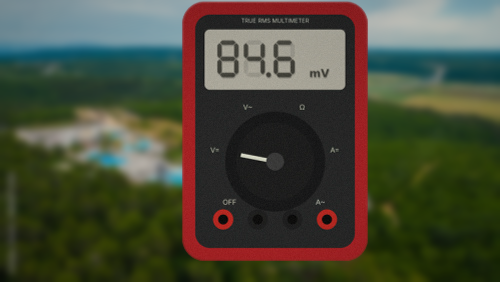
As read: **84.6** mV
